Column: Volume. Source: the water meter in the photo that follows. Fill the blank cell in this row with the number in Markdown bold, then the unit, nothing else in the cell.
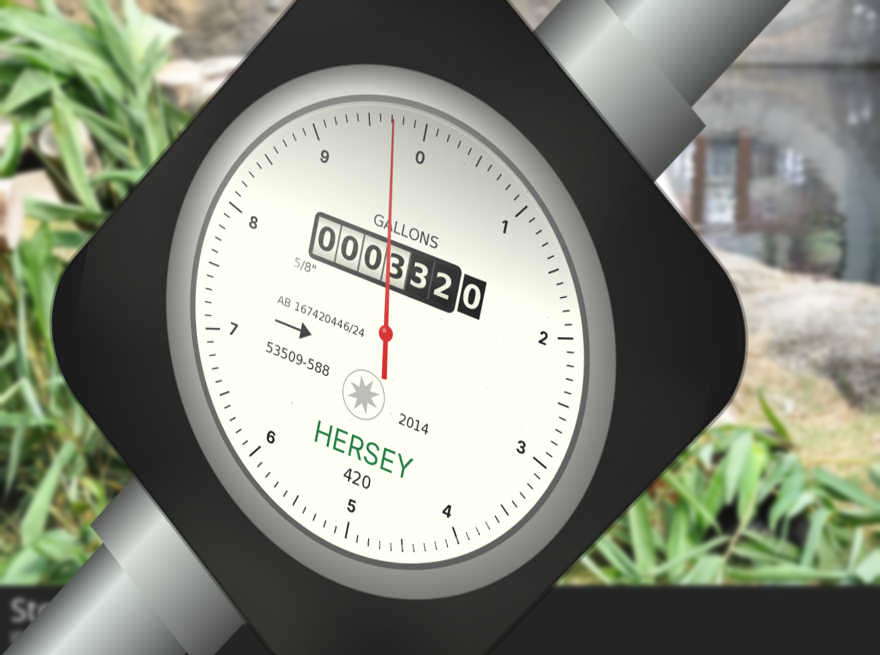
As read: **3319.7** gal
